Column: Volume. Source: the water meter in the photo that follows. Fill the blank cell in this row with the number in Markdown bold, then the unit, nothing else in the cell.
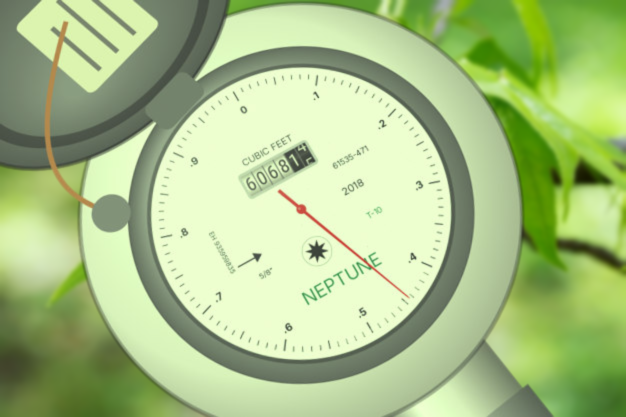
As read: **606814.44** ft³
